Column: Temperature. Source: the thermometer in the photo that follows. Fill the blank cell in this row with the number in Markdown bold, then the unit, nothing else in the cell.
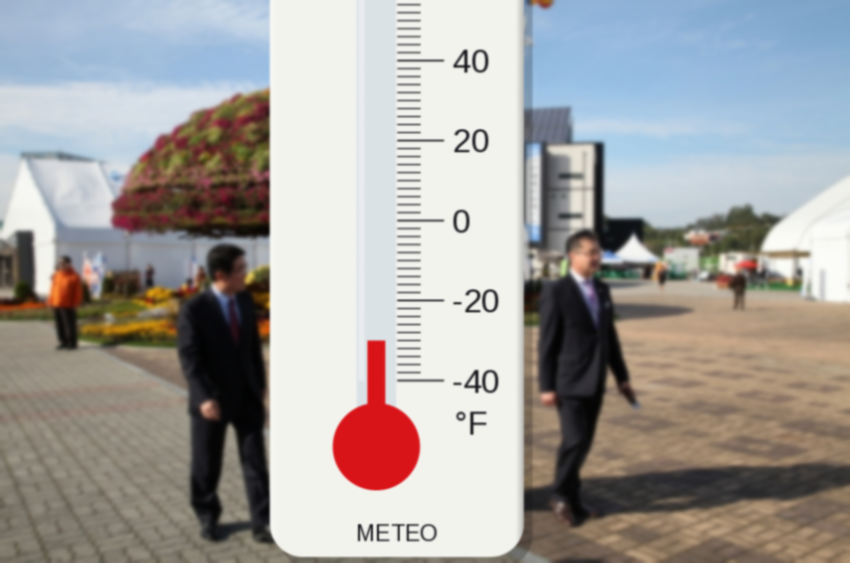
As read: **-30** °F
